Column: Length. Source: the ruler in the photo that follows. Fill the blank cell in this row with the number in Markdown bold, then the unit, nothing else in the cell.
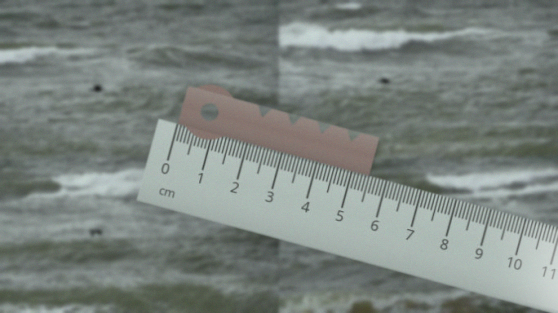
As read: **5.5** cm
